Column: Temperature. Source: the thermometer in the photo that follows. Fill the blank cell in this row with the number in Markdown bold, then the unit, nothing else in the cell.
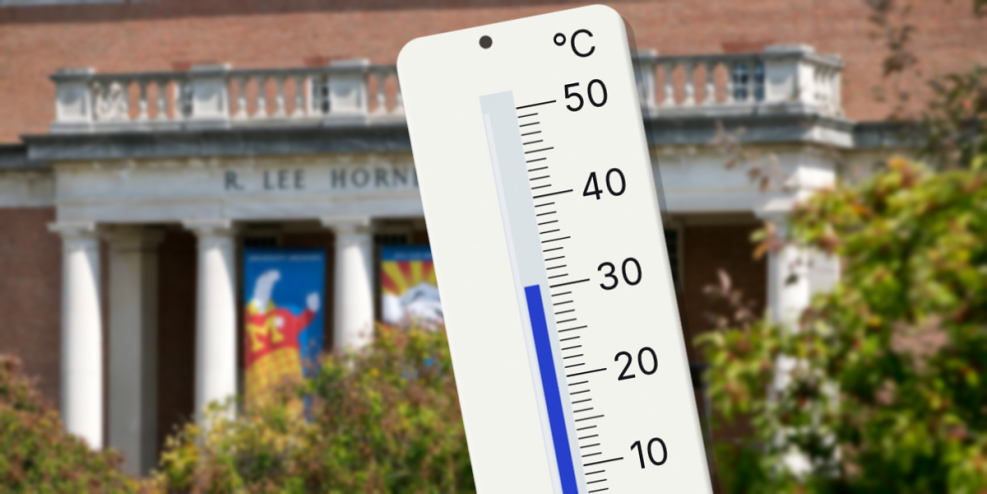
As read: **30.5** °C
